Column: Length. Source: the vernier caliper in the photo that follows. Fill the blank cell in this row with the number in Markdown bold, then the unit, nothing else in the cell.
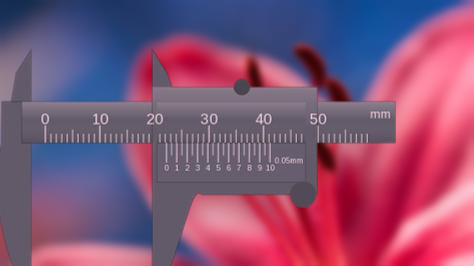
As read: **22.2** mm
